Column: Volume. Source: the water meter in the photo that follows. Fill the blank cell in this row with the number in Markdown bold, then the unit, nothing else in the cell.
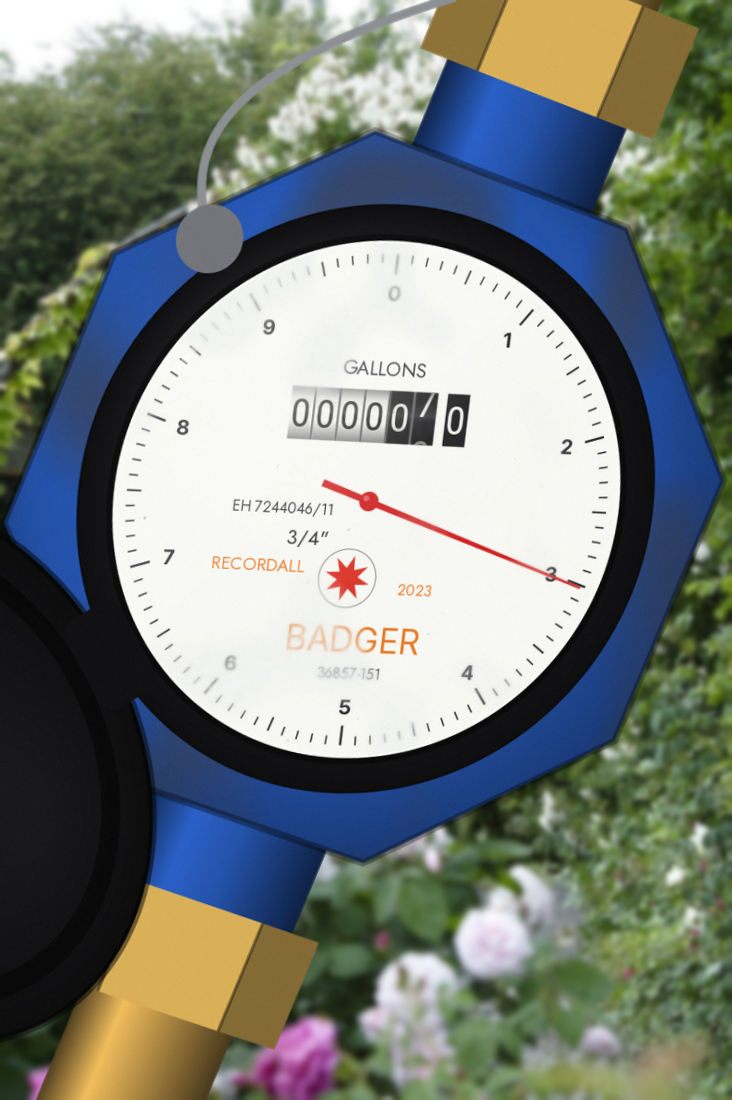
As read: **73.0** gal
